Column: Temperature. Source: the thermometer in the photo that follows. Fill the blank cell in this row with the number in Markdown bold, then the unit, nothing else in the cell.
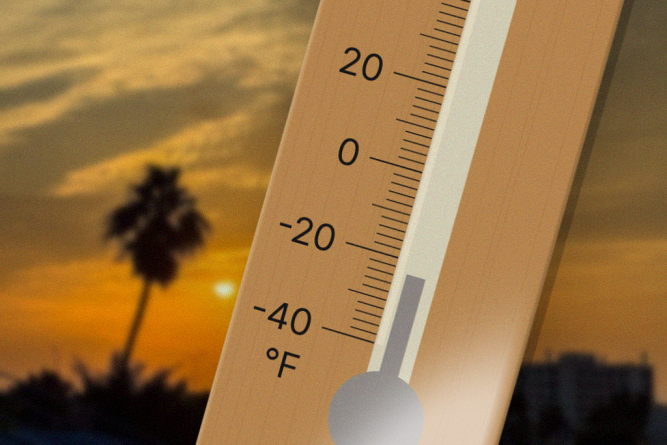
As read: **-23** °F
